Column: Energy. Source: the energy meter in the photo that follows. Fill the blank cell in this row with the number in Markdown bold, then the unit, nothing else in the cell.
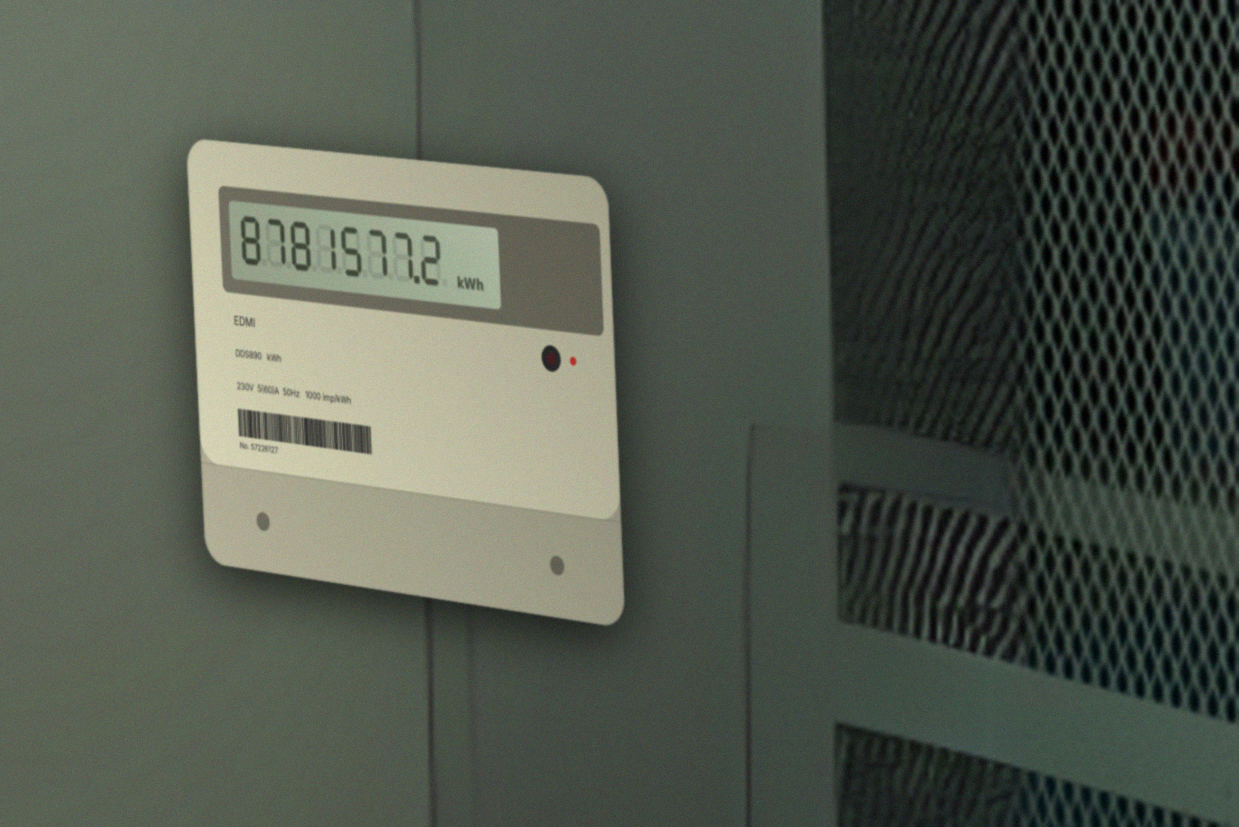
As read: **8781577.2** kWh
